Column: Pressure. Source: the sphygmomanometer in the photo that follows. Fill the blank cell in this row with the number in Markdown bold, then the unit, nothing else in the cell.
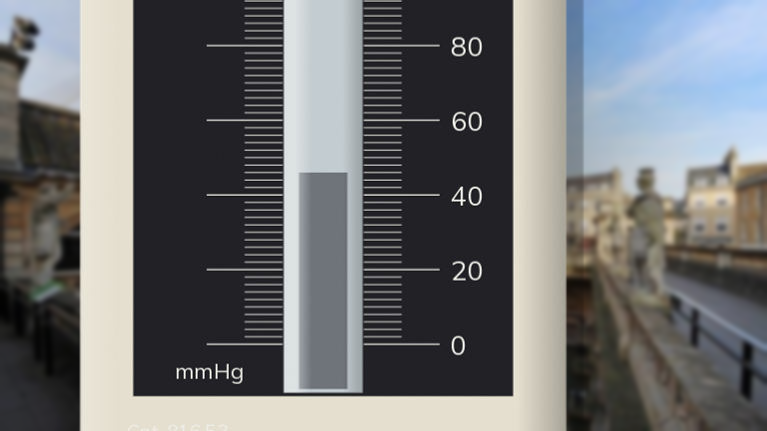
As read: **46** mmHg
